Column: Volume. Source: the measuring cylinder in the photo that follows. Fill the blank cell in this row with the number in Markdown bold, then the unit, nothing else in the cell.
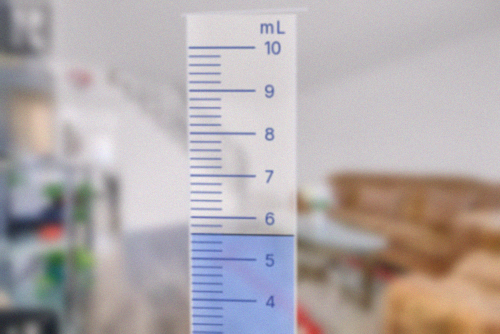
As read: **5.6** mL
